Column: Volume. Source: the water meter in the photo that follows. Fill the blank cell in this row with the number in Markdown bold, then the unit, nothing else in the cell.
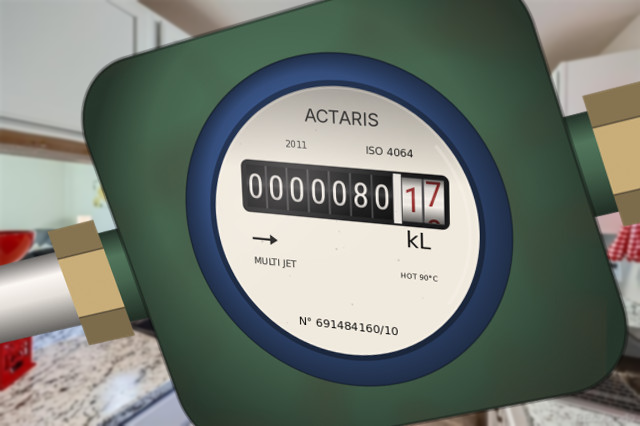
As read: **80.17** kL
